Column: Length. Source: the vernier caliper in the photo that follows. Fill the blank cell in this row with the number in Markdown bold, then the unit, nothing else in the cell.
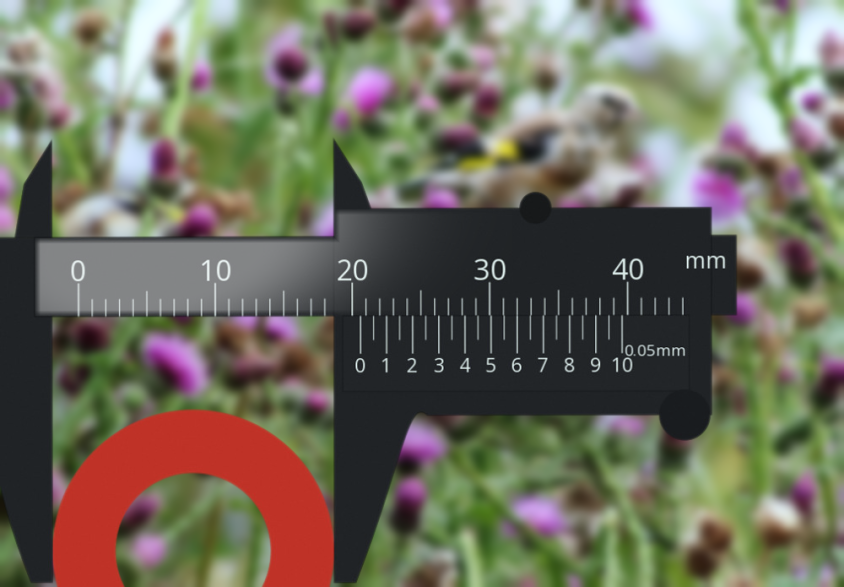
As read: **20.6** mm
